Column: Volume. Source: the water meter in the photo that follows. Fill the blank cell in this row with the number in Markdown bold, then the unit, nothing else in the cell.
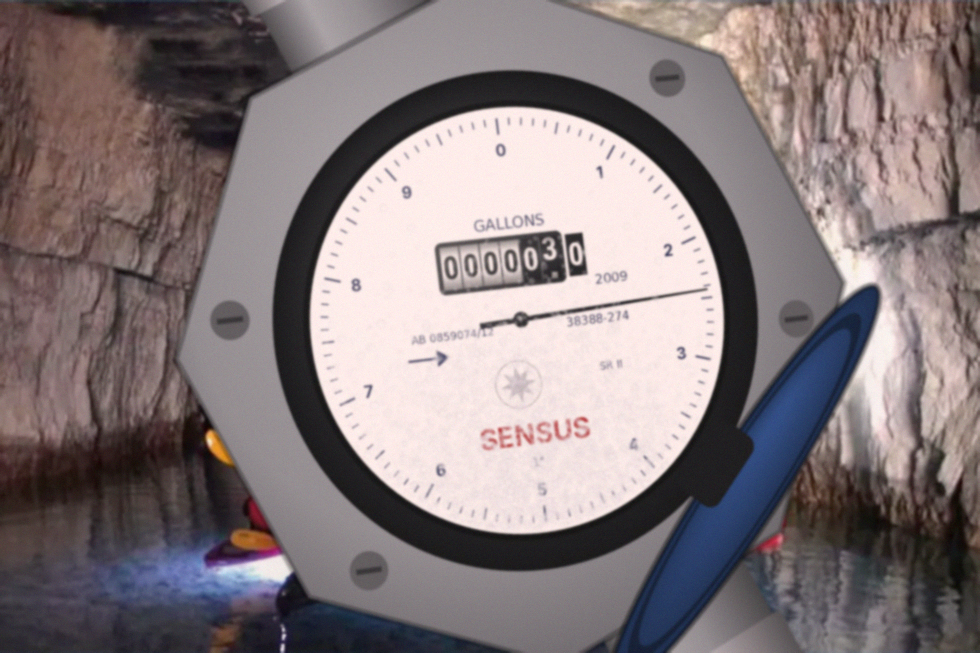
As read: **32.4** gal
